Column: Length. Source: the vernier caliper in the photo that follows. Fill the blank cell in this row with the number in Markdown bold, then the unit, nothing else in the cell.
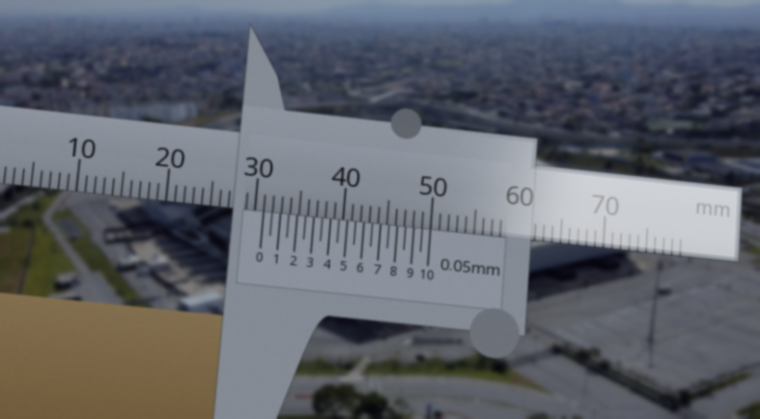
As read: **31.0** mm
